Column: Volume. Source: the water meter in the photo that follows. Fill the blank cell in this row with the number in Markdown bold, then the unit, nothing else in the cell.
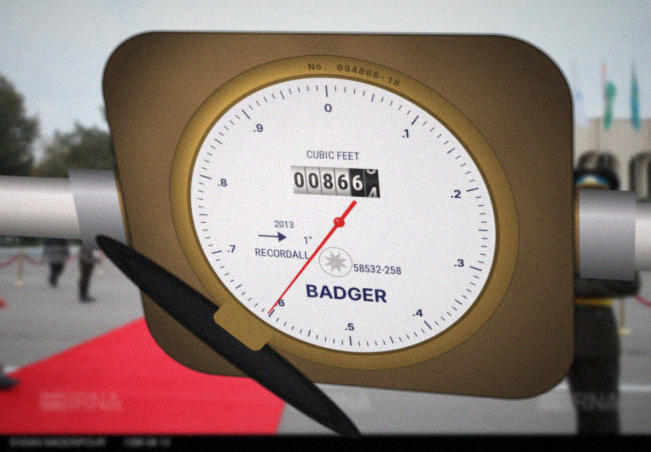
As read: **8663.60** ft³
